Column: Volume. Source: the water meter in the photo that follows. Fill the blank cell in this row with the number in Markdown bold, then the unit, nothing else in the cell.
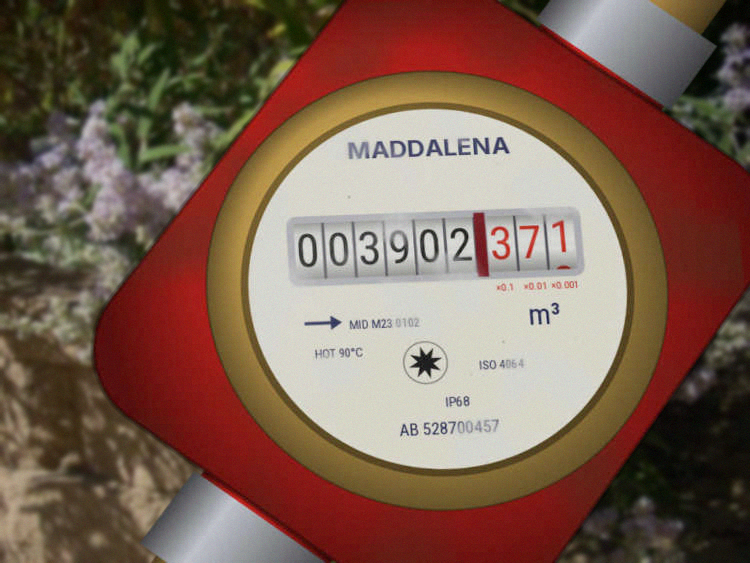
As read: **3902.371** m³
